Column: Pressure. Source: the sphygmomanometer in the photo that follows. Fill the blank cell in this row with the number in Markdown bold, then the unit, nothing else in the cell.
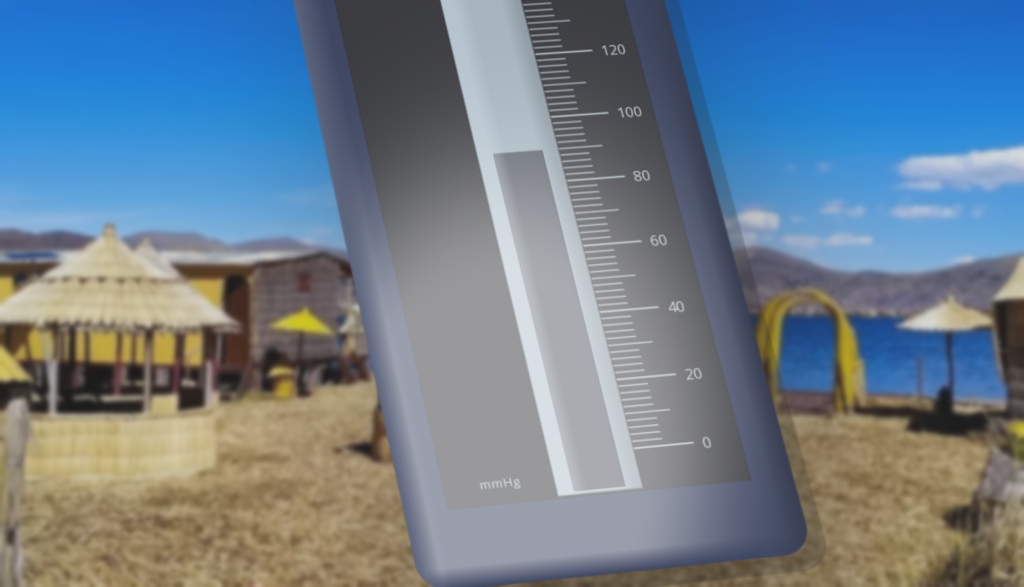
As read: **90** mmHg
